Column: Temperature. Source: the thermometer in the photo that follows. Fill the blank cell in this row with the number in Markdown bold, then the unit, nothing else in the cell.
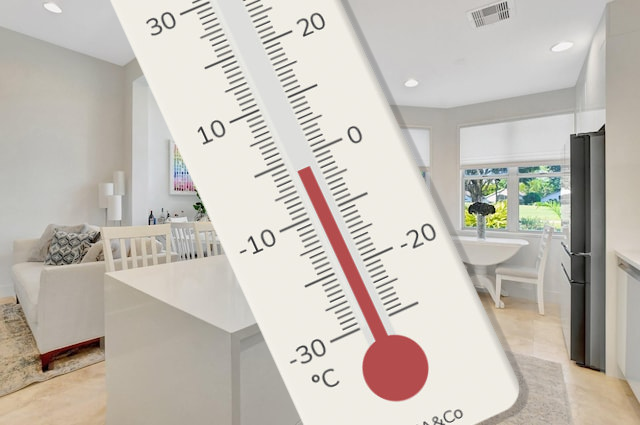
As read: **-2** °C
